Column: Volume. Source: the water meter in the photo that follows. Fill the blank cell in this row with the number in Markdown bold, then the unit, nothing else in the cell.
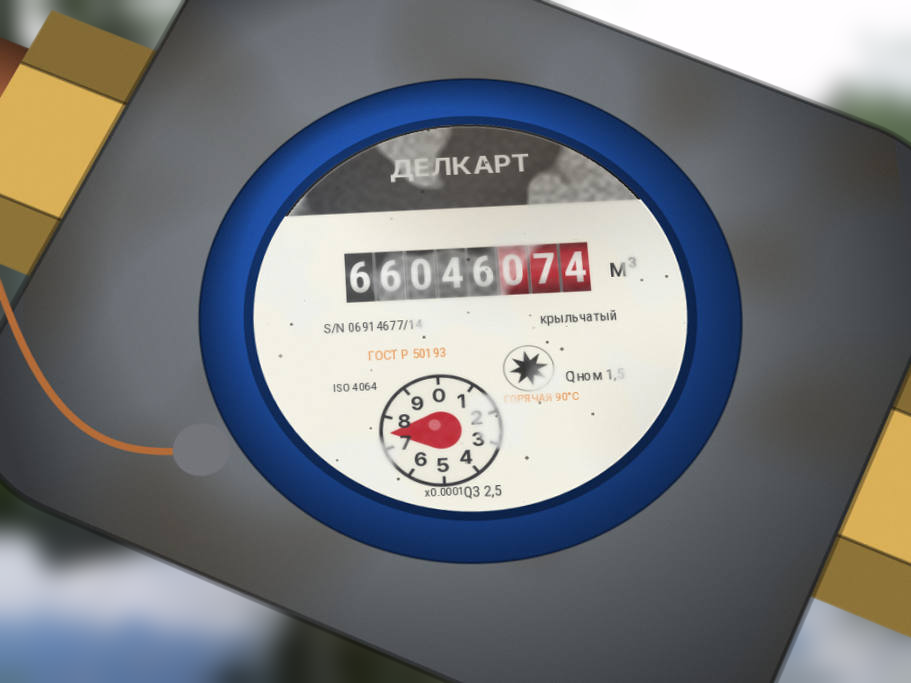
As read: **66046.0747** m³
